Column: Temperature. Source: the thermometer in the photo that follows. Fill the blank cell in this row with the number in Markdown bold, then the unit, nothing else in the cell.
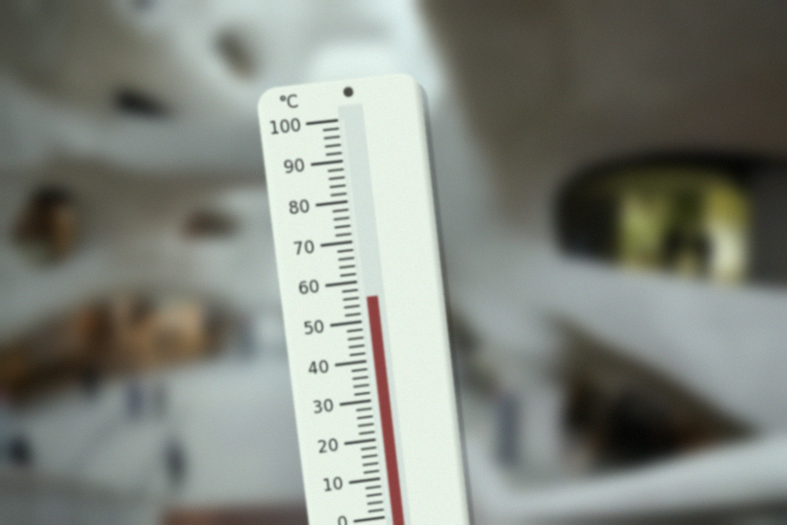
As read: **56** °C
